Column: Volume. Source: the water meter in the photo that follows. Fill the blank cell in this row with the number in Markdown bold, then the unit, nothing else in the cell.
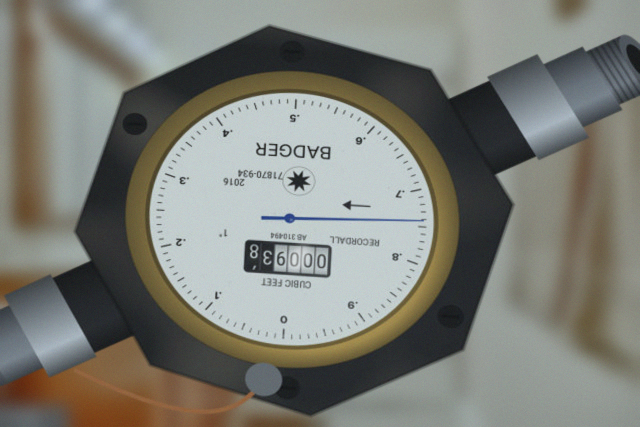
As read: **937.74** ft³
